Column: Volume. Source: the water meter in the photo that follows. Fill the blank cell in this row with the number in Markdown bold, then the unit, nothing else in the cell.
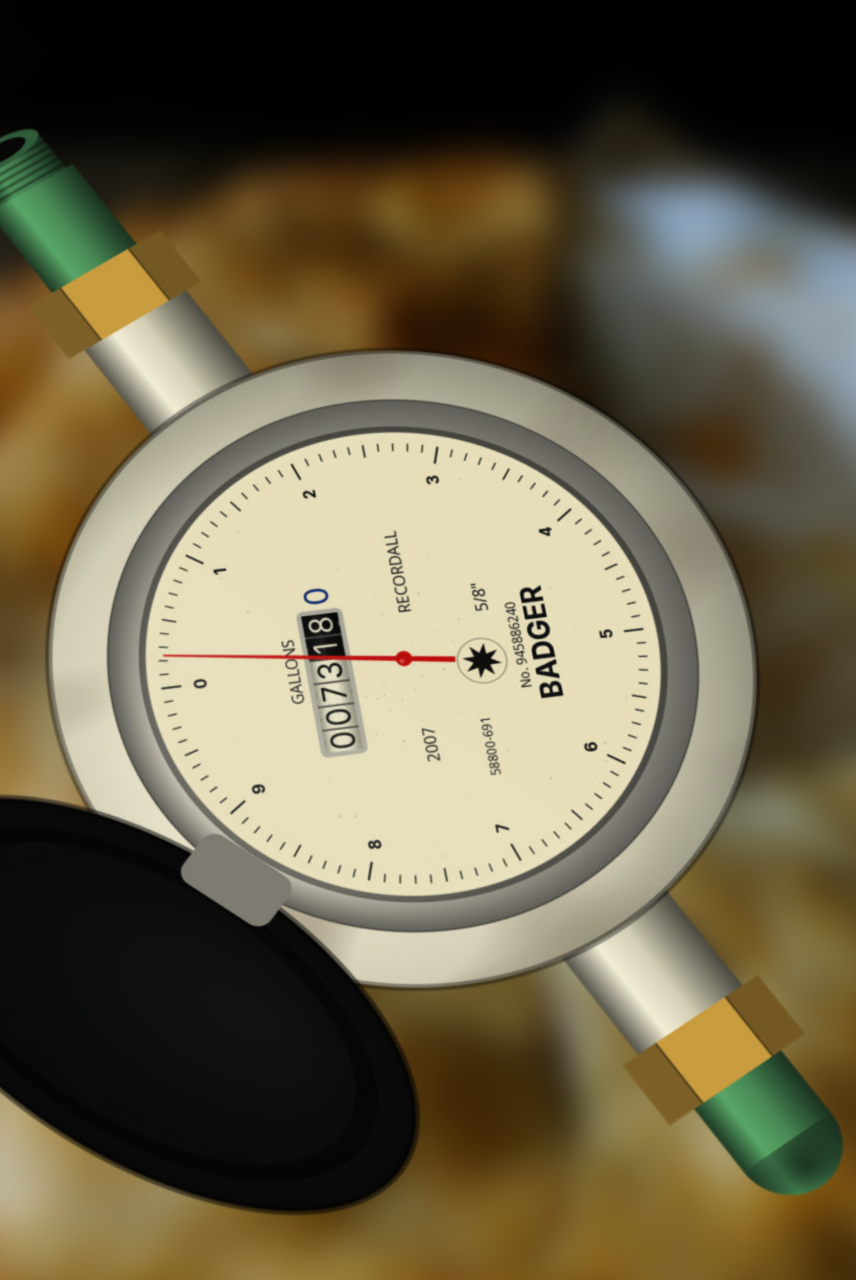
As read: **73180.2** gal
